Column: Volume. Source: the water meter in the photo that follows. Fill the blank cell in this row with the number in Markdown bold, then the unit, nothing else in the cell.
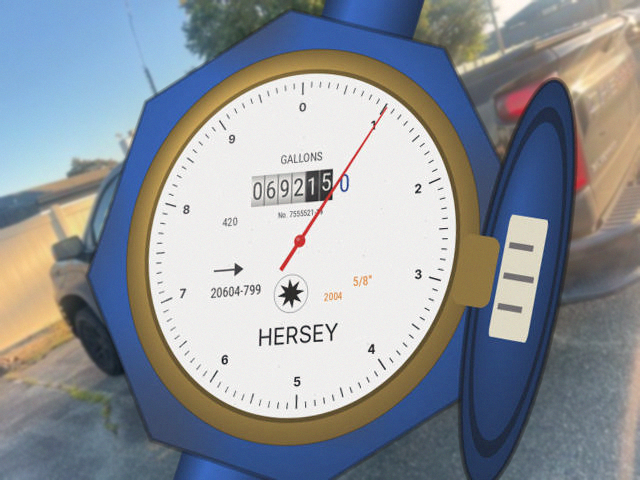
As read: **692151.0** gal
